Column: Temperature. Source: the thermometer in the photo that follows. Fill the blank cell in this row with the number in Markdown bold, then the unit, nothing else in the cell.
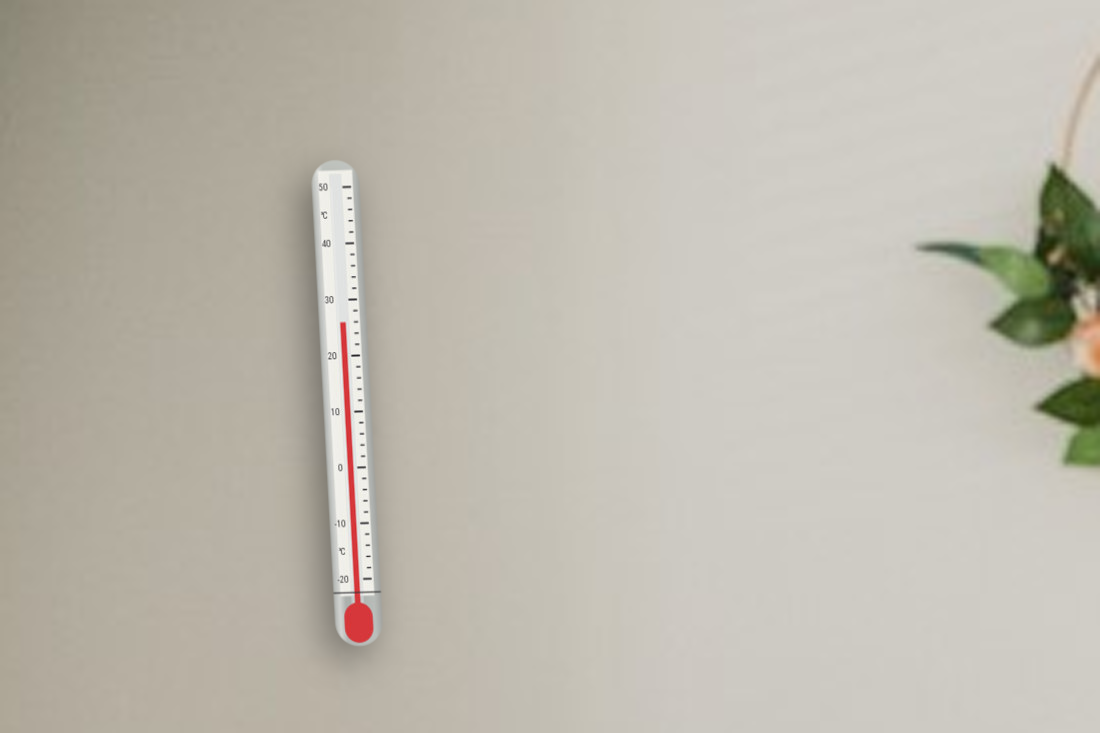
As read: **26** °C
